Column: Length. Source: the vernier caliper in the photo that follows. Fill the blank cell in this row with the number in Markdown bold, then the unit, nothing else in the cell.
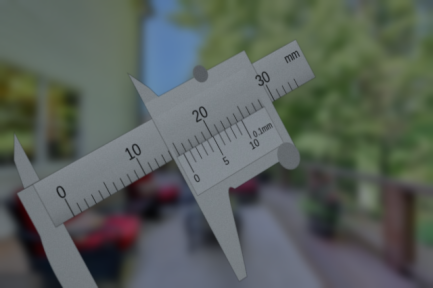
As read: **15.6** mm
